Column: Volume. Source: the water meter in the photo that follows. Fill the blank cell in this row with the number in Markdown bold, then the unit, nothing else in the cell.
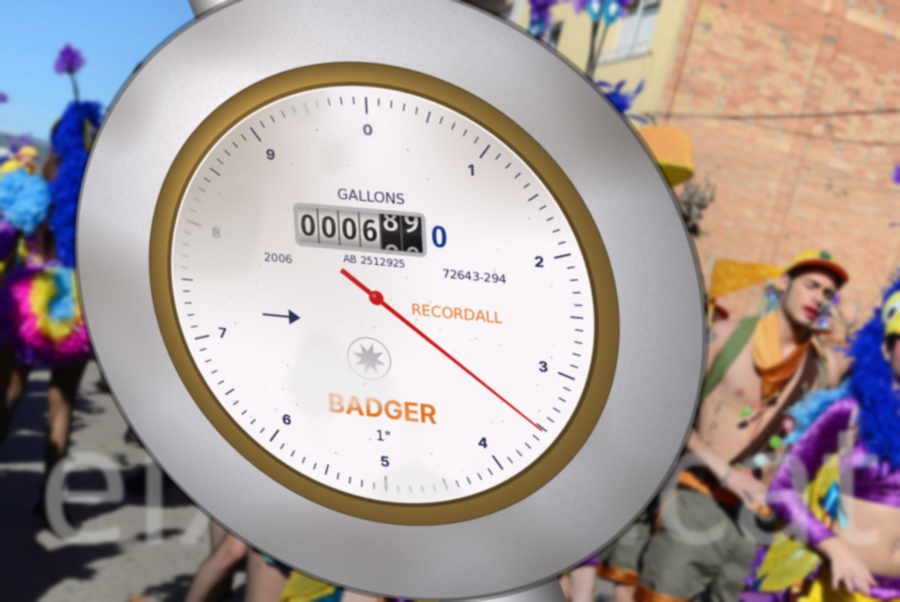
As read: **6893.5** gal
